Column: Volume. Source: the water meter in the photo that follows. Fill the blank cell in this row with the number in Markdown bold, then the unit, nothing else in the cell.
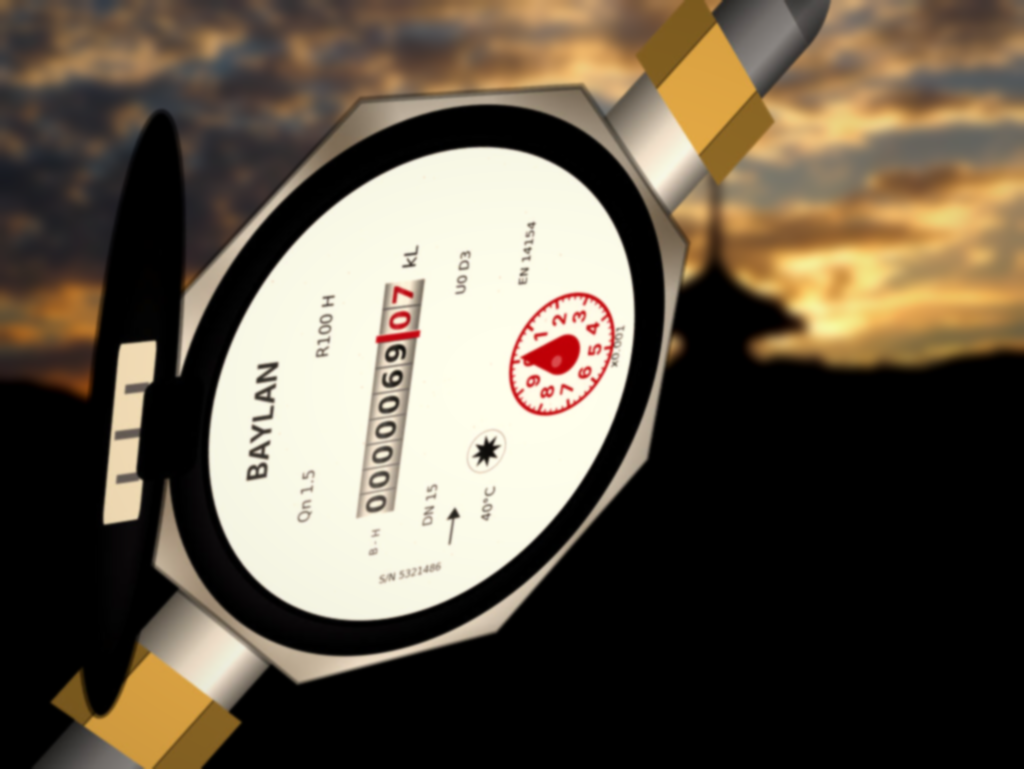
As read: **69.070** kL
